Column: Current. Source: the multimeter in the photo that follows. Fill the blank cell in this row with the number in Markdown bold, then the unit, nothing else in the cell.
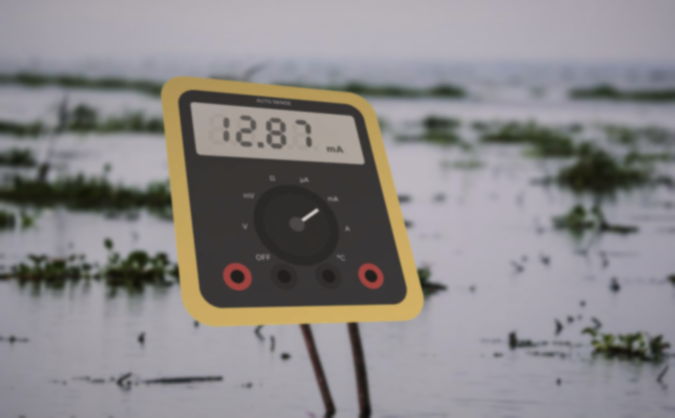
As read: **12.87** mA
